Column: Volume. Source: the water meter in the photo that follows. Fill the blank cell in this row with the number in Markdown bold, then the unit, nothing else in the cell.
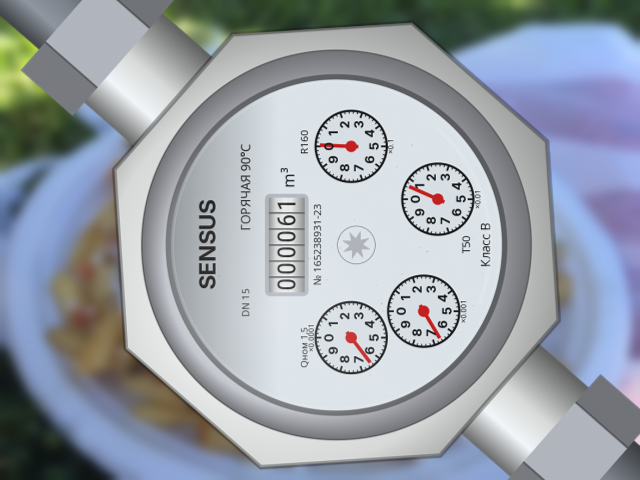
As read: **61.0066** m³
